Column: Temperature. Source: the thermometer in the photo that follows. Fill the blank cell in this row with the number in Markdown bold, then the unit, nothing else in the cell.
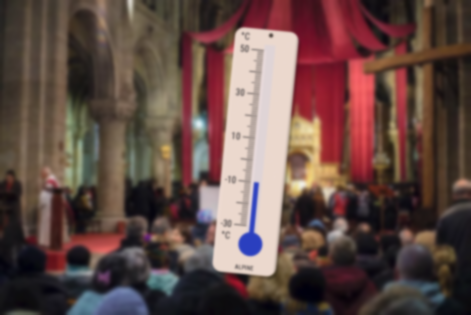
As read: **-10** °C
